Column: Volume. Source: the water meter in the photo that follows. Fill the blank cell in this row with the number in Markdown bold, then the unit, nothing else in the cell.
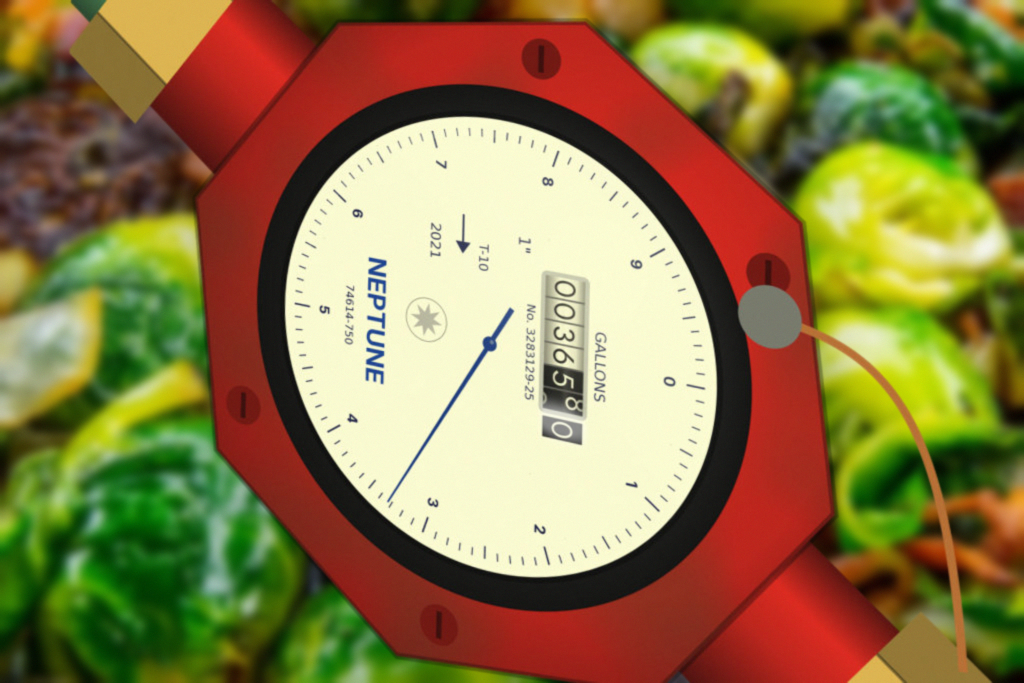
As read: **36583.3** gal
